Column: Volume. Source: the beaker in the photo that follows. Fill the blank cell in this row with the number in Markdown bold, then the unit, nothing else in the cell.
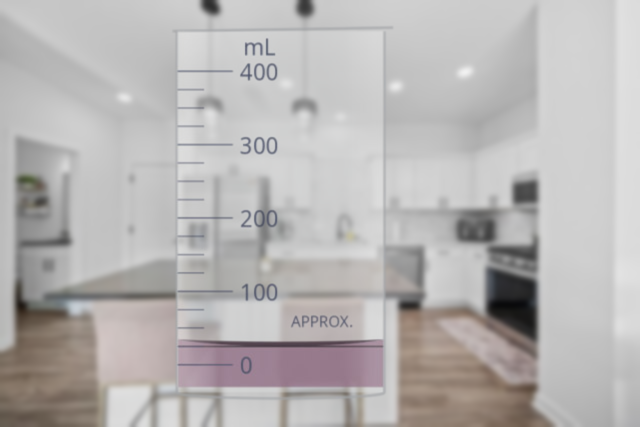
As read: **25** mL
